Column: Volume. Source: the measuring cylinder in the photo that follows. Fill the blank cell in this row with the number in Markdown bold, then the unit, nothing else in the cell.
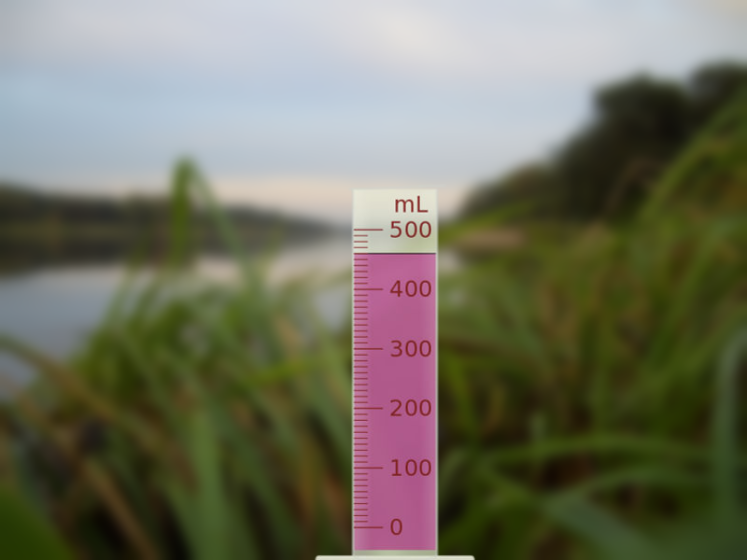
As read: **460** mL
